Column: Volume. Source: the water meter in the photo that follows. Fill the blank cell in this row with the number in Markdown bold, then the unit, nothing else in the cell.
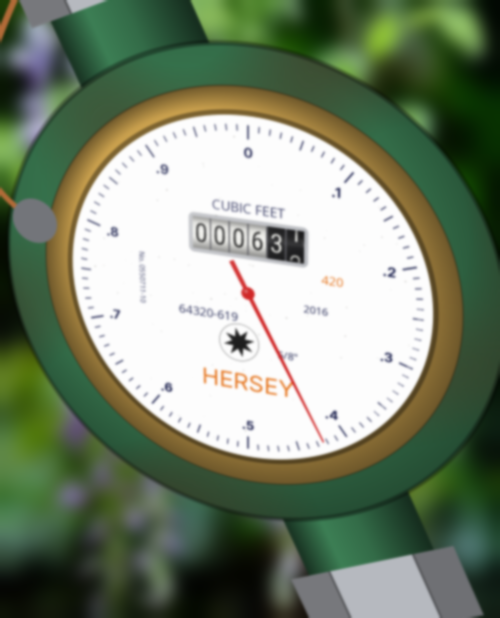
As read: **631.42** ft³
